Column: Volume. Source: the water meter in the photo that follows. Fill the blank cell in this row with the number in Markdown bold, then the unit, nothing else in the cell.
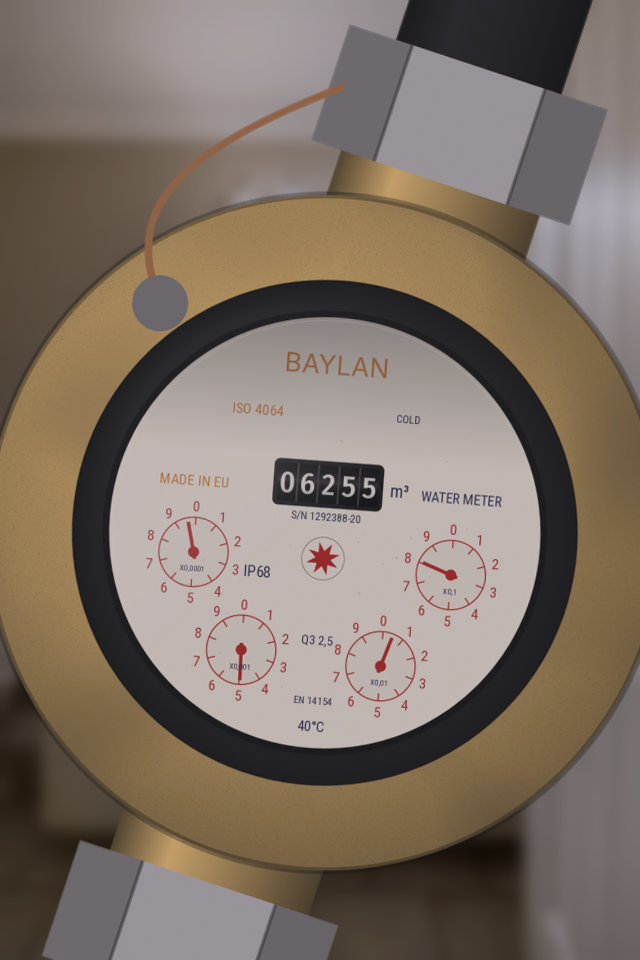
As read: **6255.8049** m³
